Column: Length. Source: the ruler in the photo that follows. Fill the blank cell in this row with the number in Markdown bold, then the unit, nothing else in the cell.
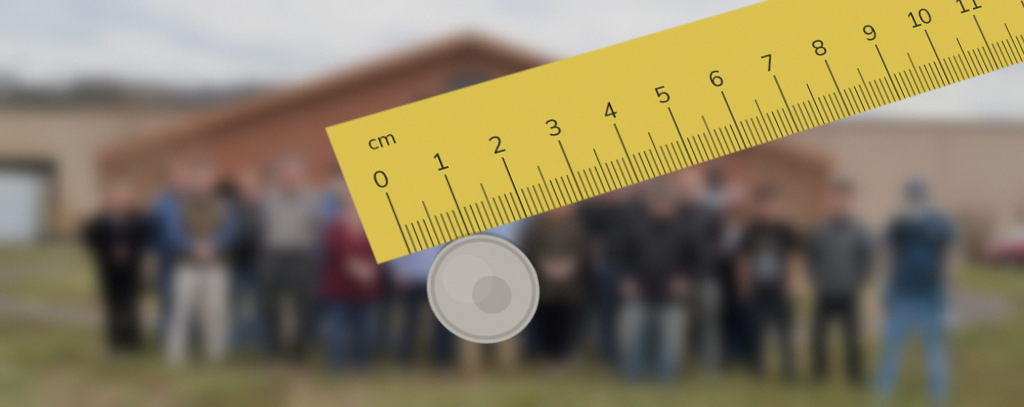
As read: **1.8** cm
